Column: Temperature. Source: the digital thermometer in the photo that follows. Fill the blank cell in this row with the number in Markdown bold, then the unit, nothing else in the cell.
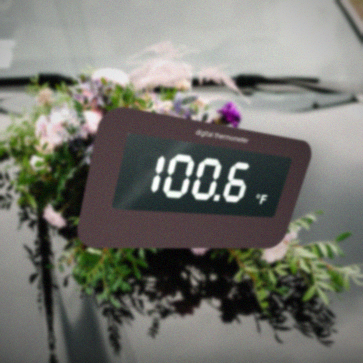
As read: **100.6** °F
